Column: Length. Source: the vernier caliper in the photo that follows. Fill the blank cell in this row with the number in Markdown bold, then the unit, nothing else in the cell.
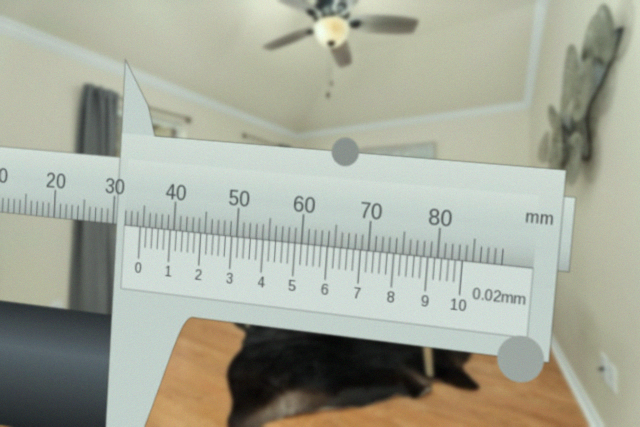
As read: **34.5** mm
